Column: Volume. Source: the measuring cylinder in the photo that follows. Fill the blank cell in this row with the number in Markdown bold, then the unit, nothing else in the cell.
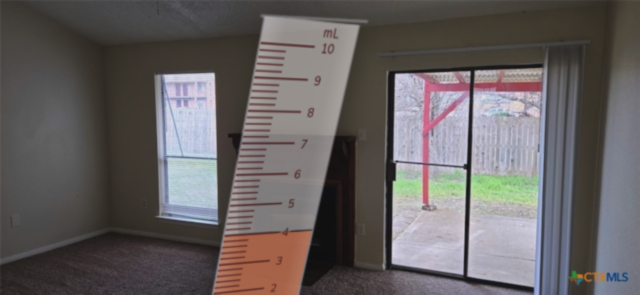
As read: **4** mL
